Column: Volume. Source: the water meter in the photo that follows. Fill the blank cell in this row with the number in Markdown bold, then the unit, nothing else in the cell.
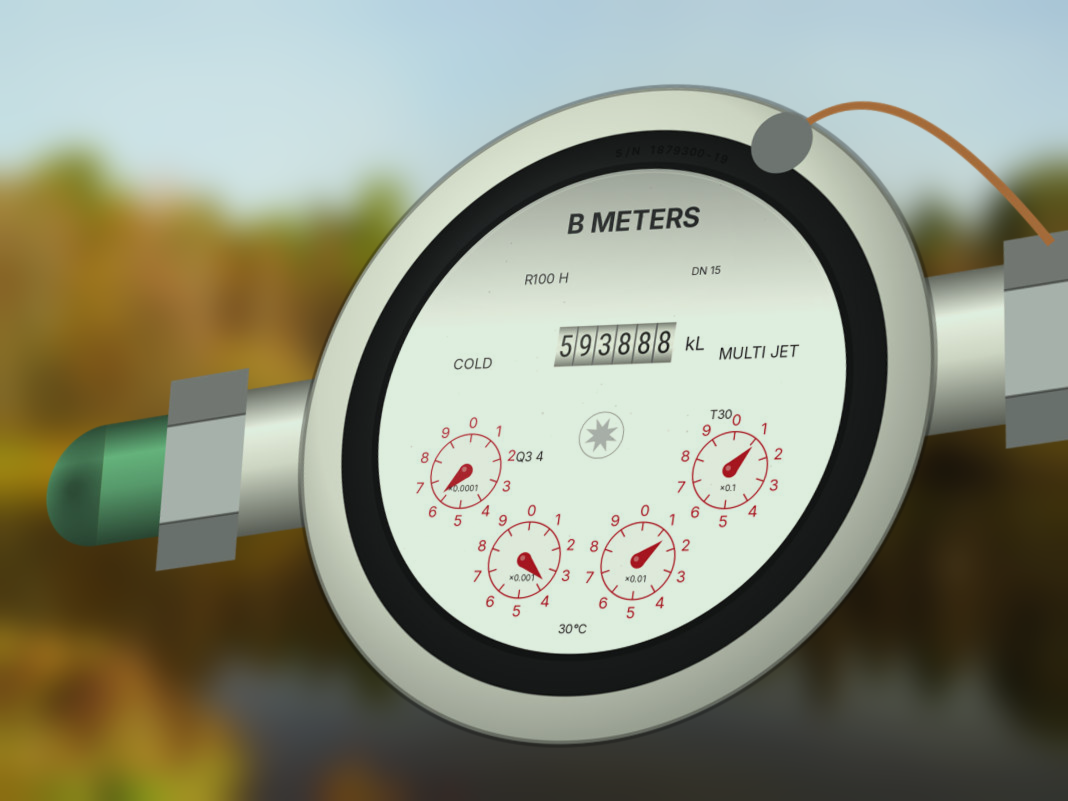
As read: **593888.1136** kL
